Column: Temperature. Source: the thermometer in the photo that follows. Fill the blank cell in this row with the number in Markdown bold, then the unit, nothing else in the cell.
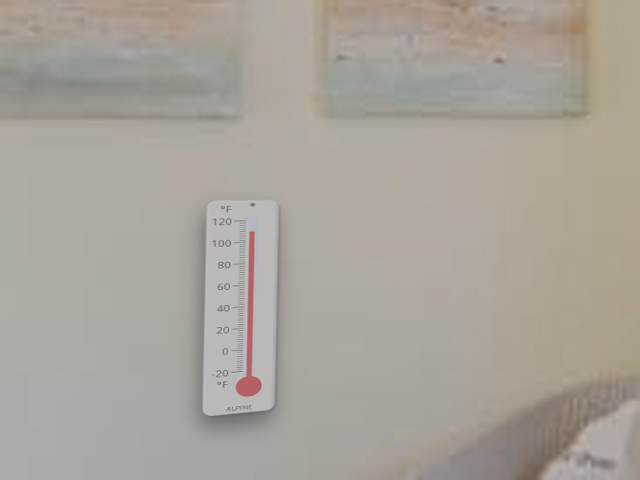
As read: **110** °F
